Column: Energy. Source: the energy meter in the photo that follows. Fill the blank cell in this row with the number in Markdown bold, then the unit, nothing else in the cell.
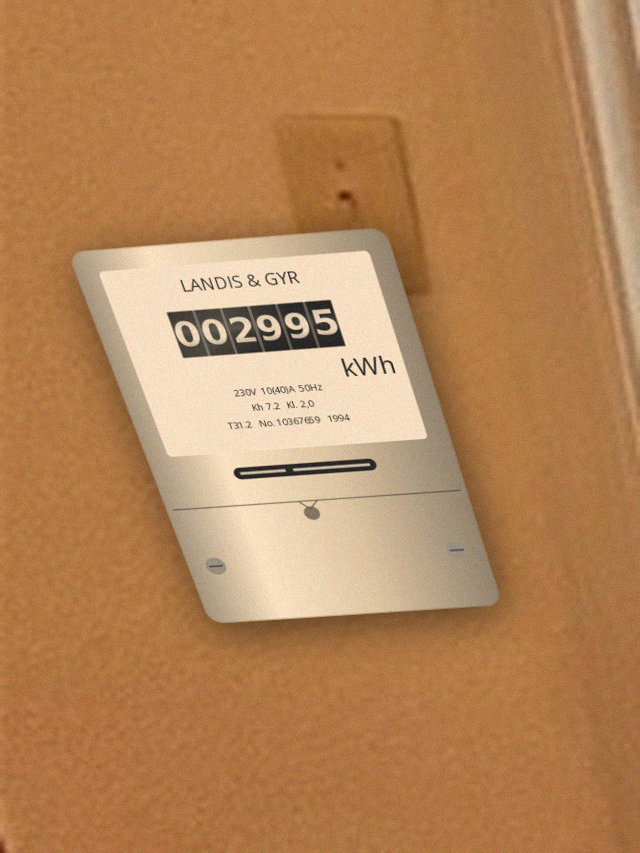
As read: **2995** kWh
